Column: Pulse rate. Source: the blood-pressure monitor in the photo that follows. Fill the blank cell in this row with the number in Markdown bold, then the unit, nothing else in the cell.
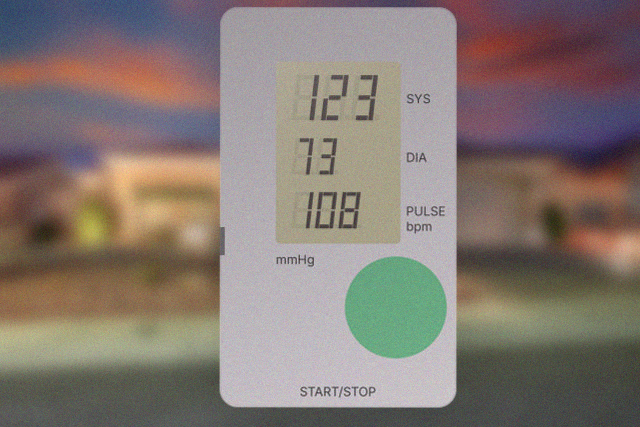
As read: **108** bpm
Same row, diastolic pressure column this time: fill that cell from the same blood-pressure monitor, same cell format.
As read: **73** mmHg
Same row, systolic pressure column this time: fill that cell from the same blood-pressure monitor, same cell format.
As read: **123** mmHg
